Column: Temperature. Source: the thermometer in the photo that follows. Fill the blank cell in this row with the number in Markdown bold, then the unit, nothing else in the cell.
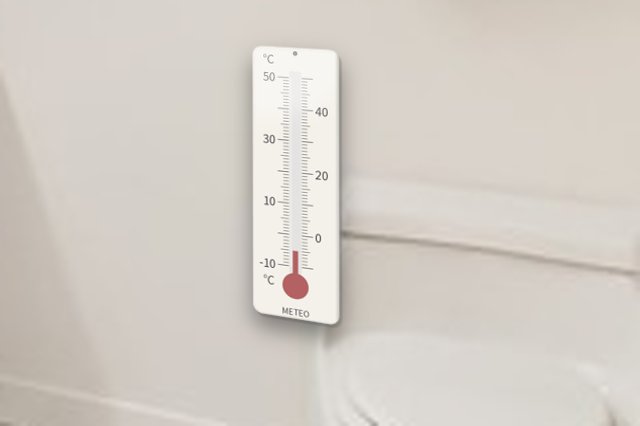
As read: **-5** °C
